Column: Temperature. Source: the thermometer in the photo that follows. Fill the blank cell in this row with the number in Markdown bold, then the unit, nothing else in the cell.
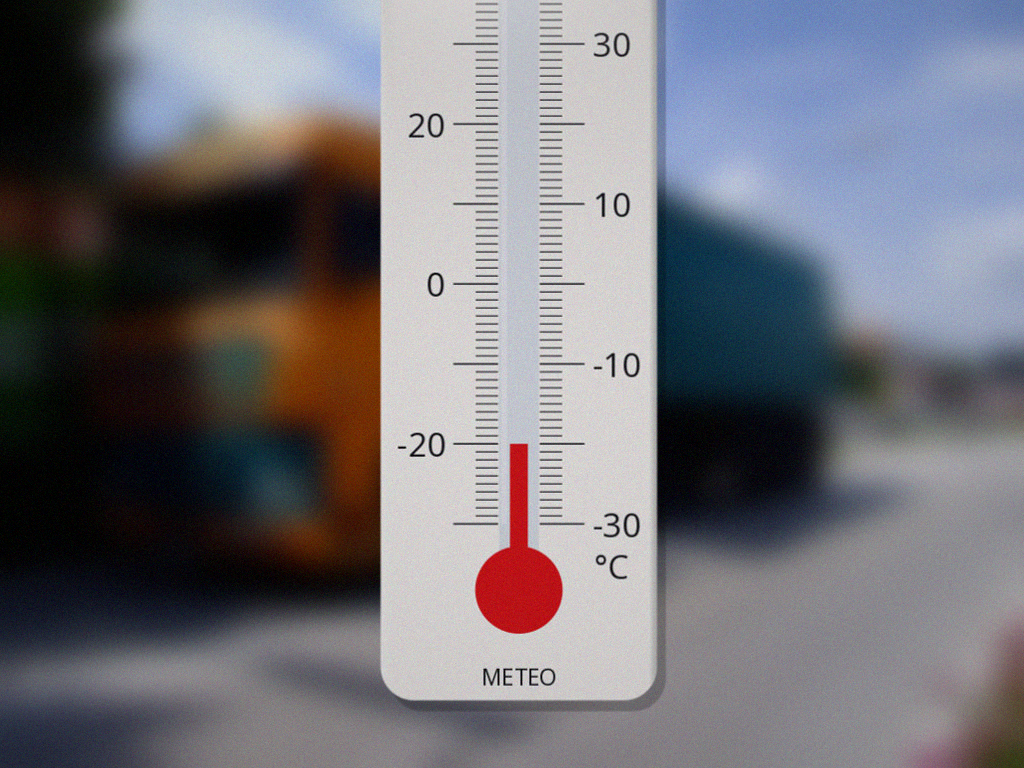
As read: **-20** °C
